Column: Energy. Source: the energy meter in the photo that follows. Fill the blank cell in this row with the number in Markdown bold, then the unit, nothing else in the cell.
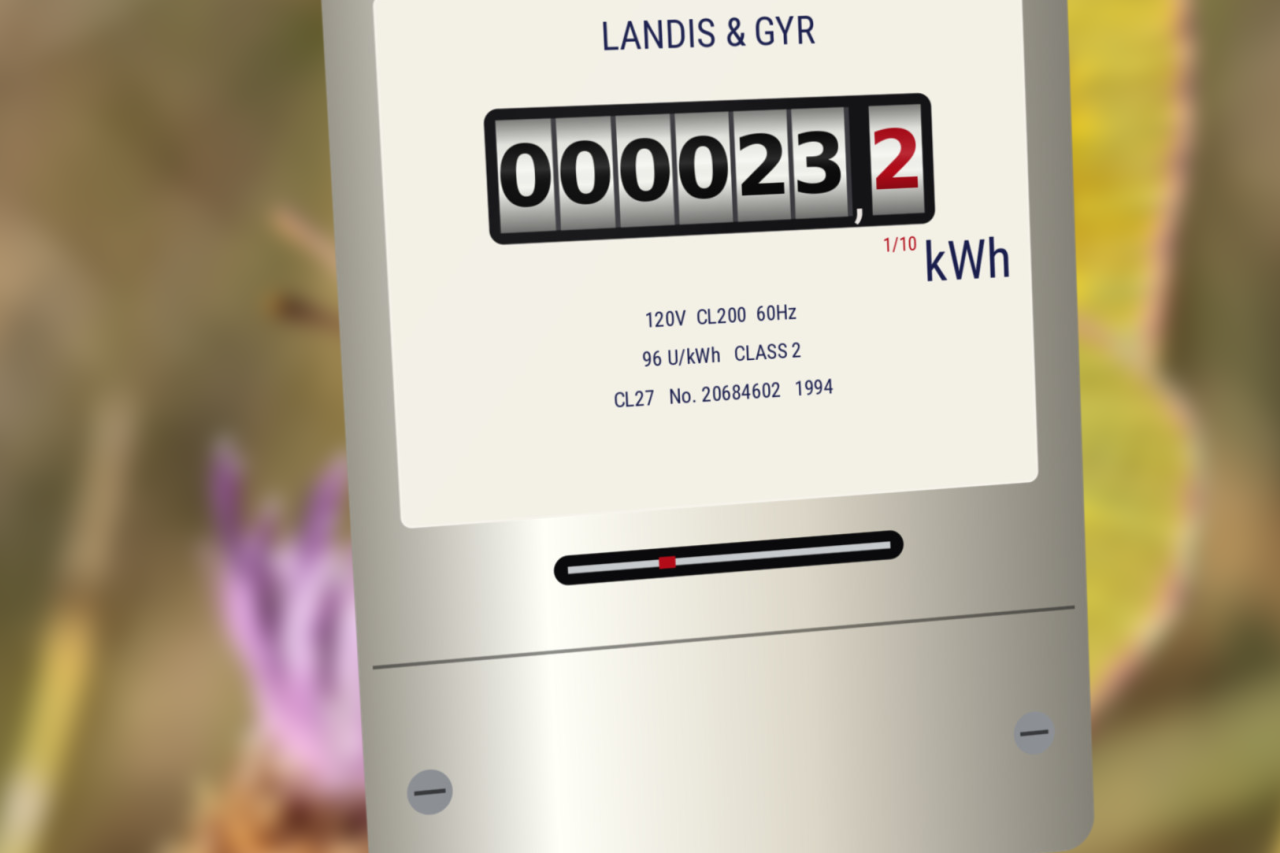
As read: **23.2** kWh
